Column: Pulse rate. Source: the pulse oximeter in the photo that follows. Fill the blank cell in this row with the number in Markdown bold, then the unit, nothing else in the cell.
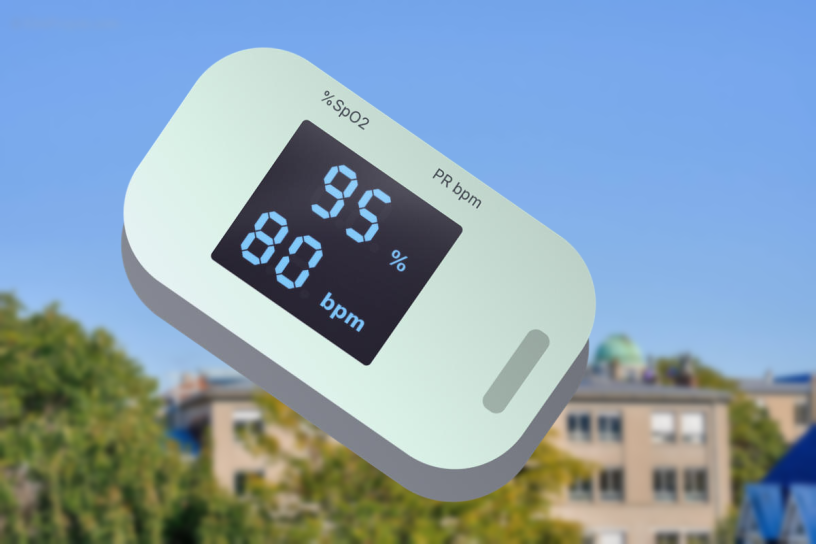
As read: **80** bpm
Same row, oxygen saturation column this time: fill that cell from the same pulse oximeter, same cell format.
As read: **95** %
